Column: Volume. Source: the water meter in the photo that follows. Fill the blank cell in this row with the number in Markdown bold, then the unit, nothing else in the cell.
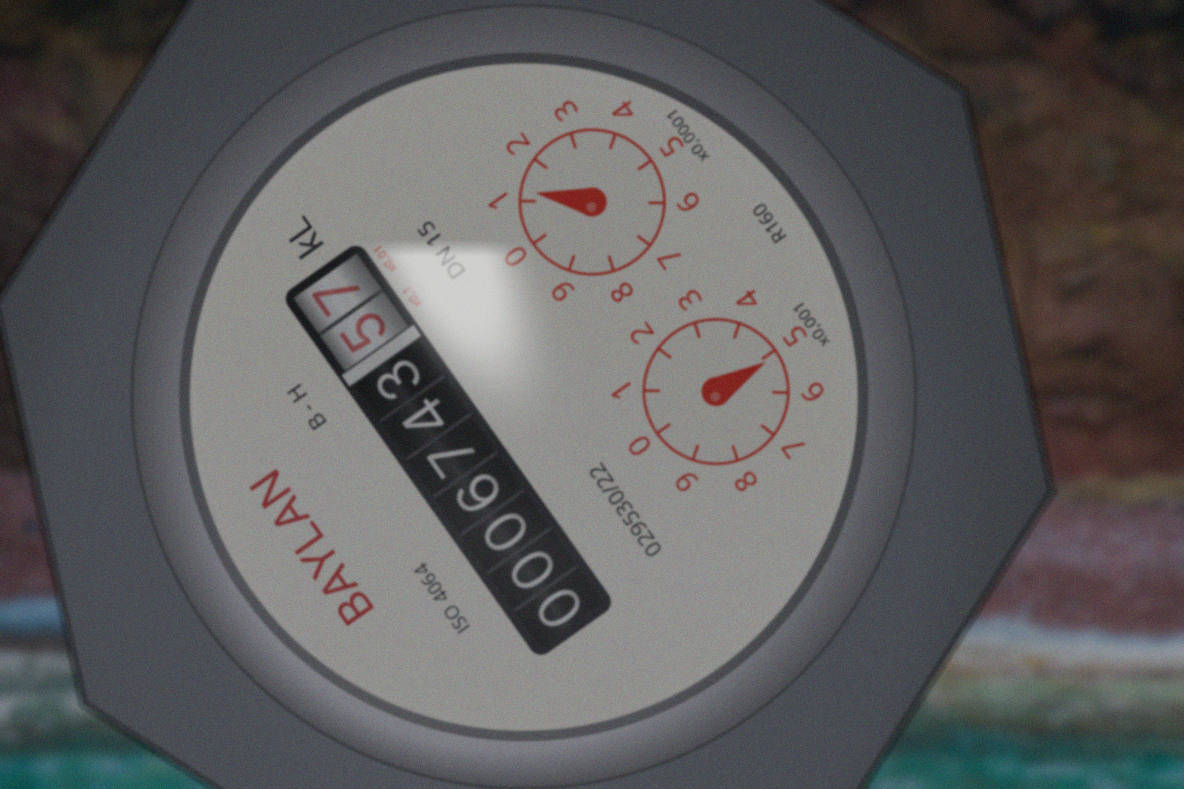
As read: **6743.5751** kL
